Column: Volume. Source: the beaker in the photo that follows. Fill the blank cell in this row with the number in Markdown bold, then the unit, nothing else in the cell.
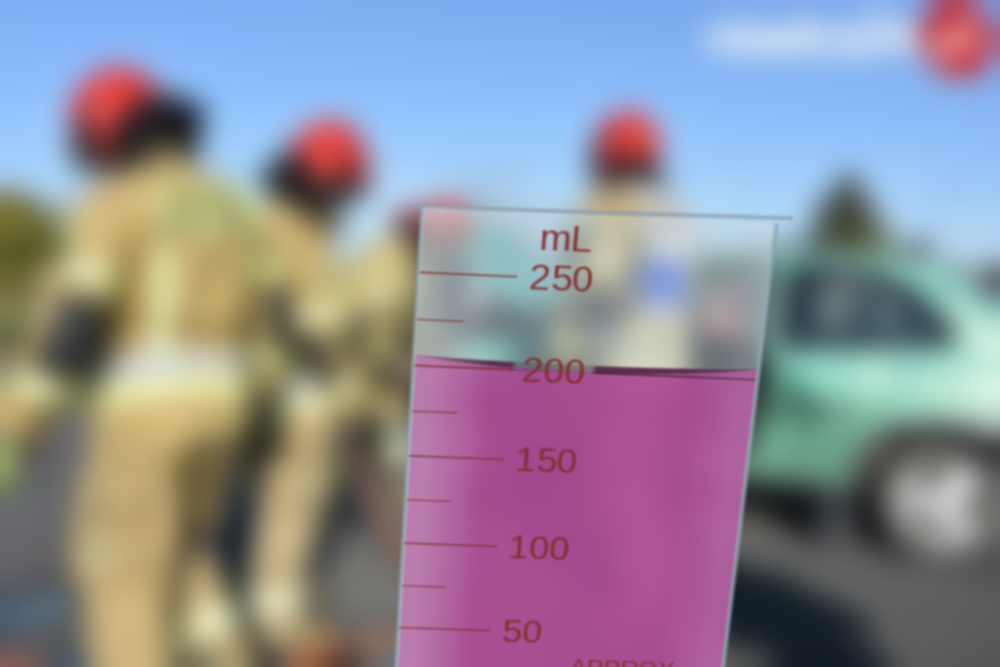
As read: **200** mL
